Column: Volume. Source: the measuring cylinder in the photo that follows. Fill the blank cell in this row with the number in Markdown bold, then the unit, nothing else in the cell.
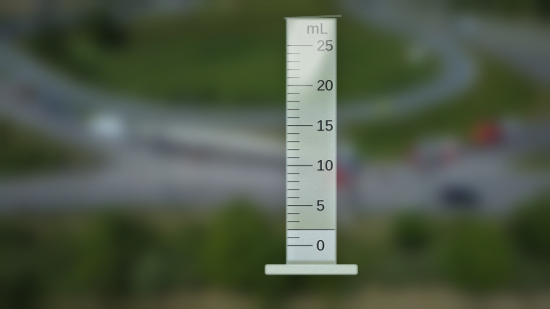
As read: **2** mL
